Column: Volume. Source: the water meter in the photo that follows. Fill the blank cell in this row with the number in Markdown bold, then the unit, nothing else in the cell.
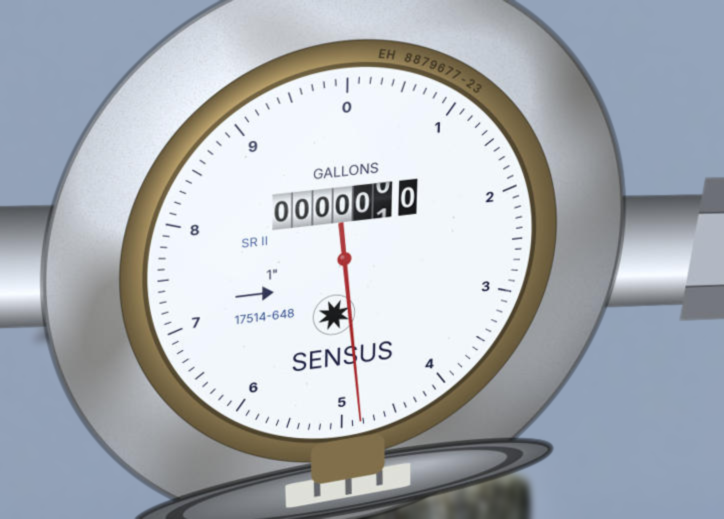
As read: **4.8** gal
